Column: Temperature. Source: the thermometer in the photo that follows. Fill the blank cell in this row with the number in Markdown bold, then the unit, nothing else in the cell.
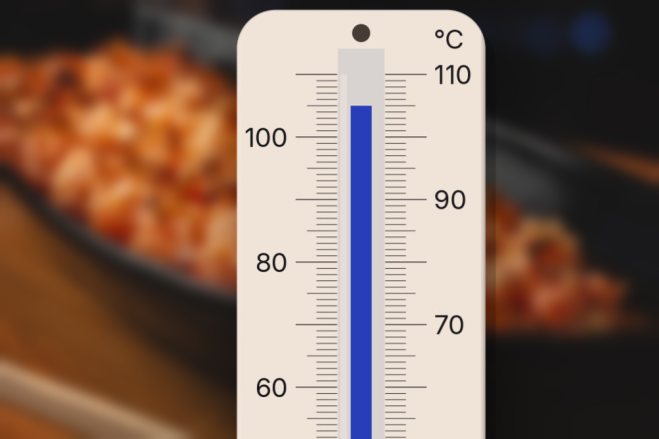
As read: **105** °C
